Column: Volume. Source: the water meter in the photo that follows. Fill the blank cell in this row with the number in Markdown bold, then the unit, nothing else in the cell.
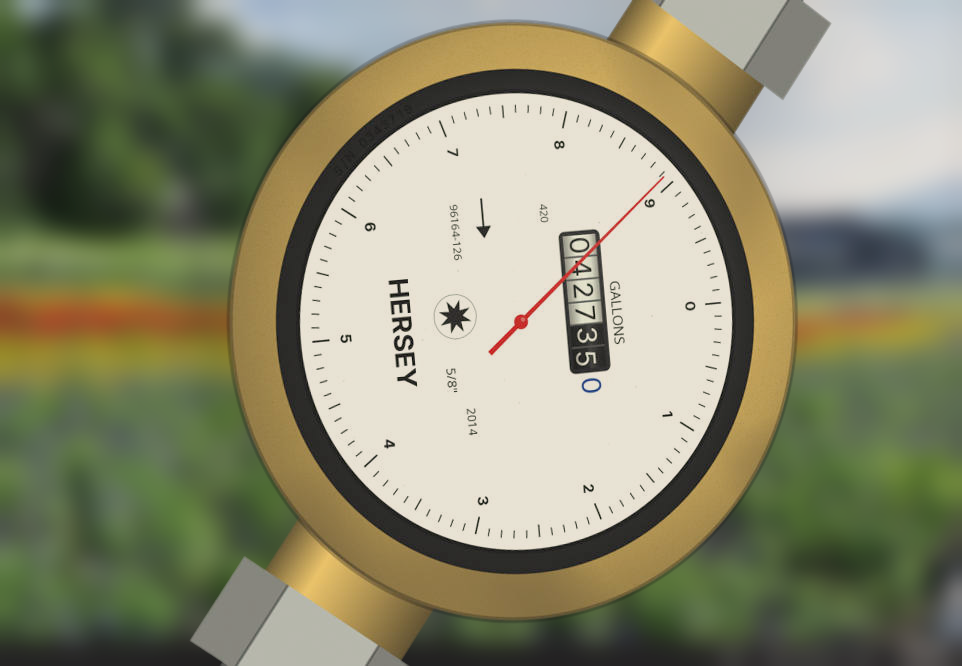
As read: **427348.9** gal
